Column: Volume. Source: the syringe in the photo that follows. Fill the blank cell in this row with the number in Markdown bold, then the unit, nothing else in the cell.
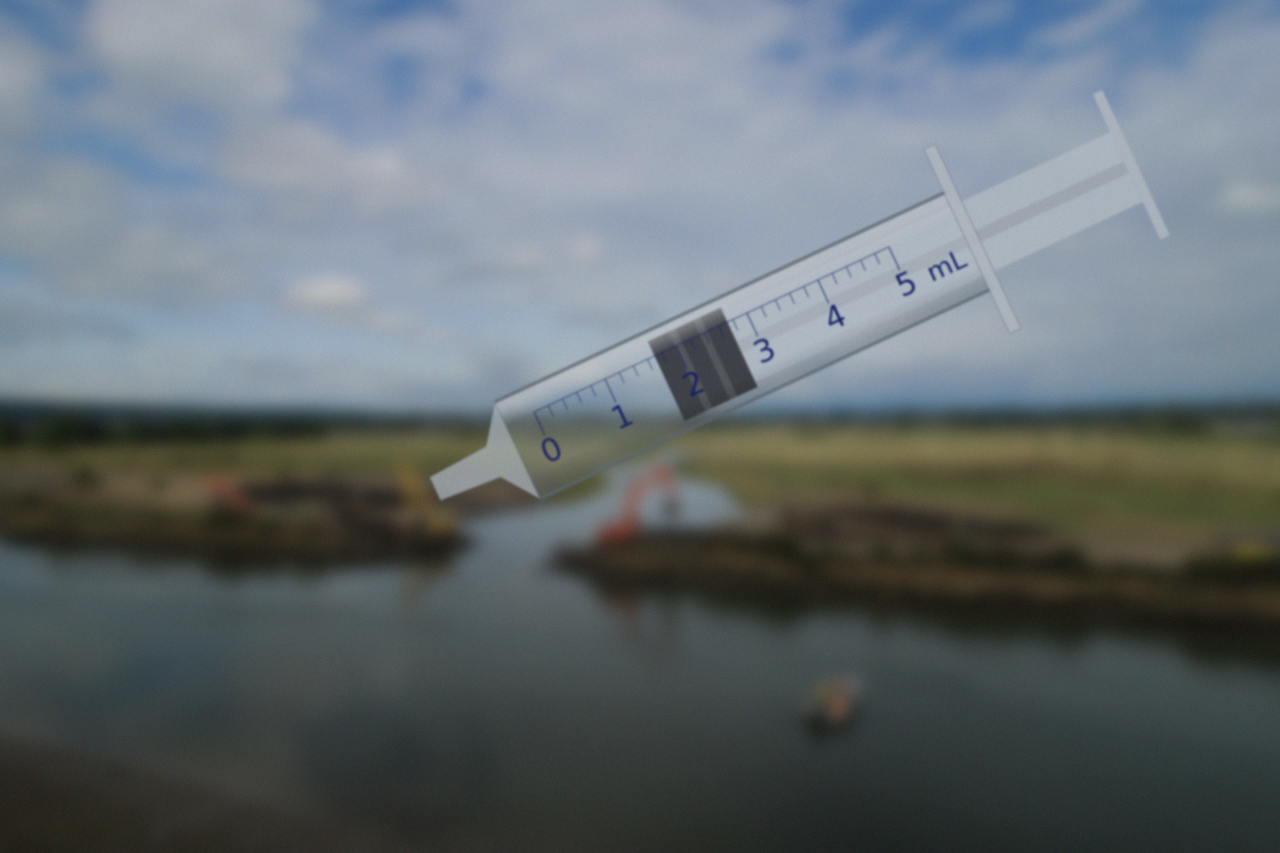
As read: **1.7** mL
